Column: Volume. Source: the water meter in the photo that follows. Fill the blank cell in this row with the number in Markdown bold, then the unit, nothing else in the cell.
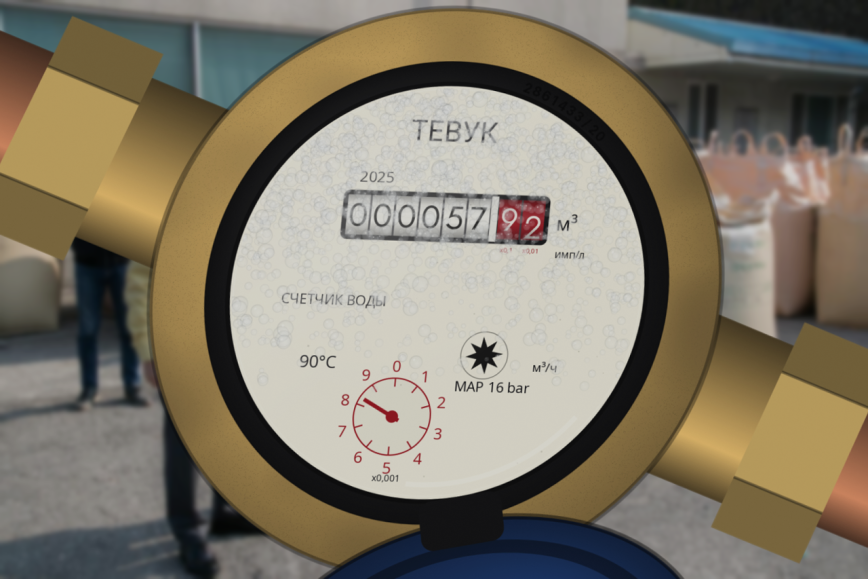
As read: **57.918** m³
